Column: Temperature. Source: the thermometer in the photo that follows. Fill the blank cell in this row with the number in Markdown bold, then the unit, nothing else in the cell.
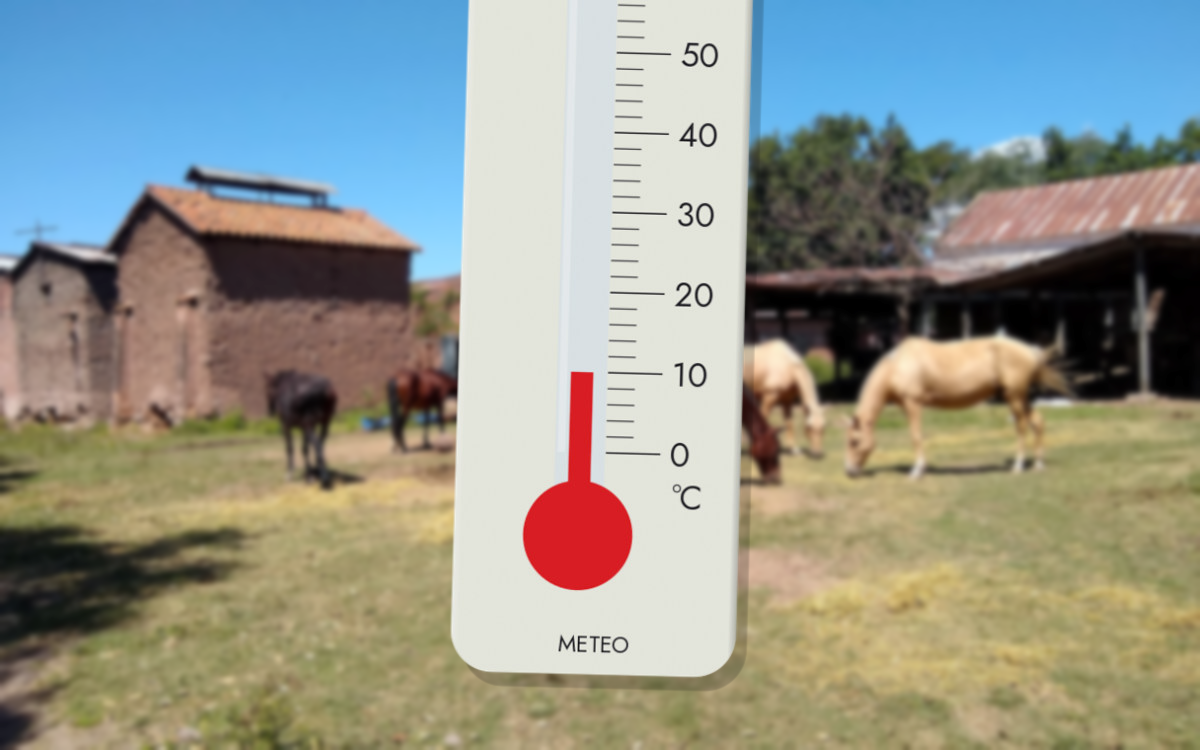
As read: **10** °C
